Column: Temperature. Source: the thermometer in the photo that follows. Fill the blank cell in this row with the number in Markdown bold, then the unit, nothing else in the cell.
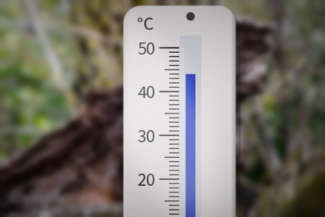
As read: **44** °C
